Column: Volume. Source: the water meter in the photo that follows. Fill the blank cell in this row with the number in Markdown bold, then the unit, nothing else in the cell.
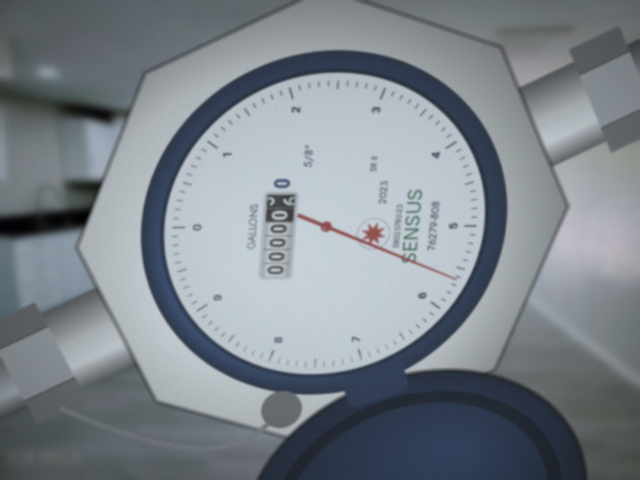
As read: **55.6** gal
